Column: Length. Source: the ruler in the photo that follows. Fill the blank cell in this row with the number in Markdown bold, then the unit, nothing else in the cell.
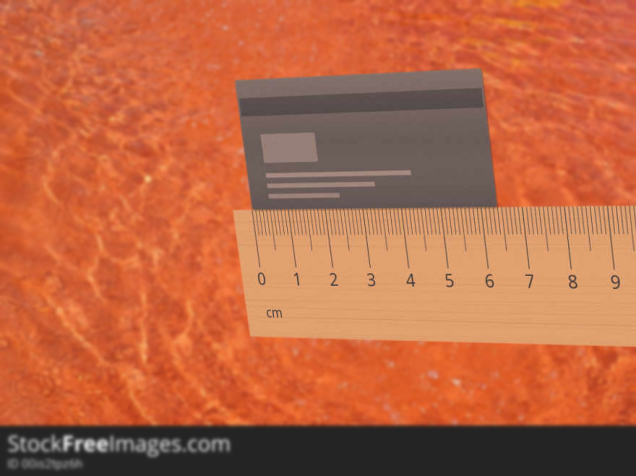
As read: **6.4** cm
